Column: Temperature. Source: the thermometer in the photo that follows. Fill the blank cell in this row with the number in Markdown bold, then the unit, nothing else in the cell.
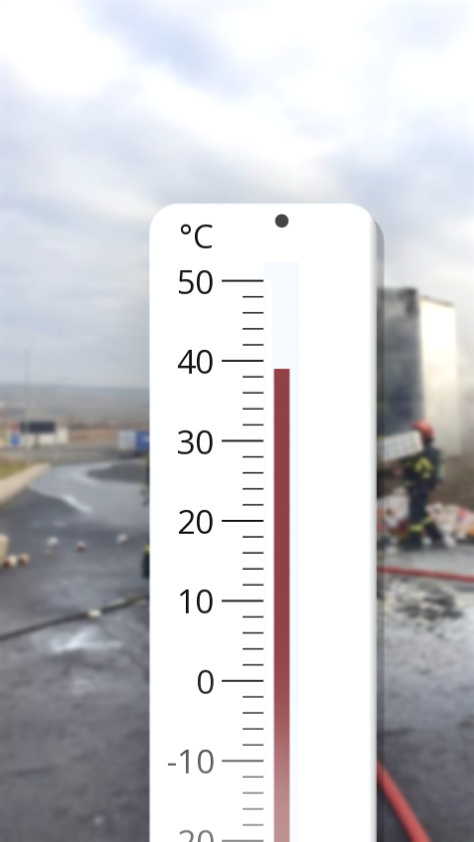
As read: **39** °C
